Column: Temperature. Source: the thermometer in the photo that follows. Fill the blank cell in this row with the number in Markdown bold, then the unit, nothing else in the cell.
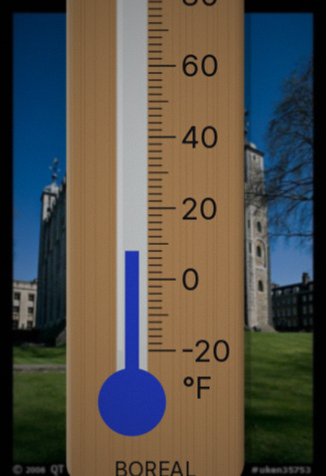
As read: **8** °F
